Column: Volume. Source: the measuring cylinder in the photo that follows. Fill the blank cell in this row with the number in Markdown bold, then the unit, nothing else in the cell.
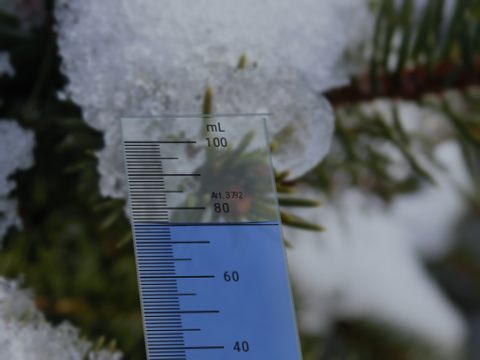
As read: **75** mL
